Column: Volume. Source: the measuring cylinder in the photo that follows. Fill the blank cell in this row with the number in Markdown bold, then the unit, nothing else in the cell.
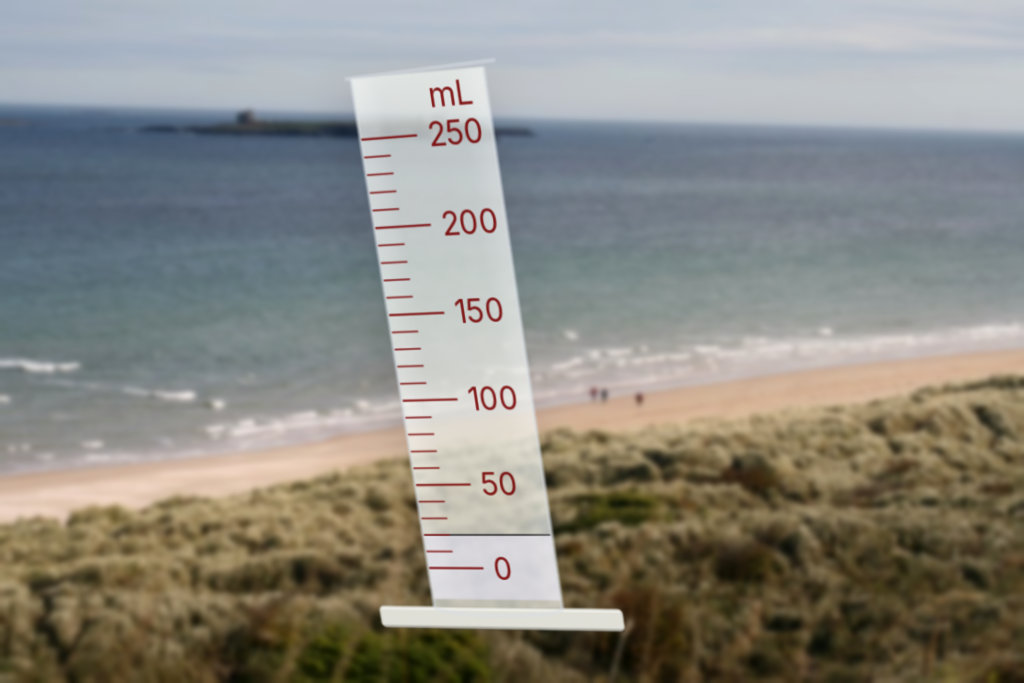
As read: **20** mL
